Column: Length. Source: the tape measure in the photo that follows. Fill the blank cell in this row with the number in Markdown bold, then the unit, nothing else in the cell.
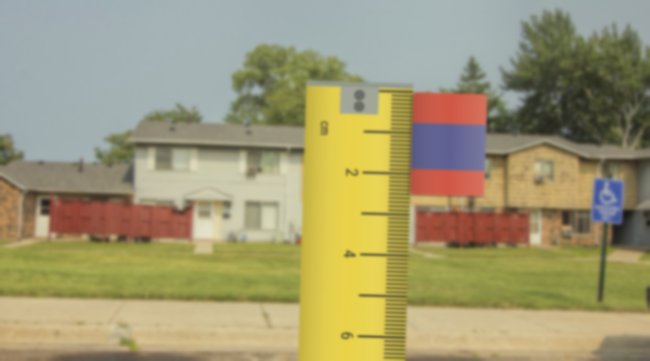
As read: **2.5** cm
